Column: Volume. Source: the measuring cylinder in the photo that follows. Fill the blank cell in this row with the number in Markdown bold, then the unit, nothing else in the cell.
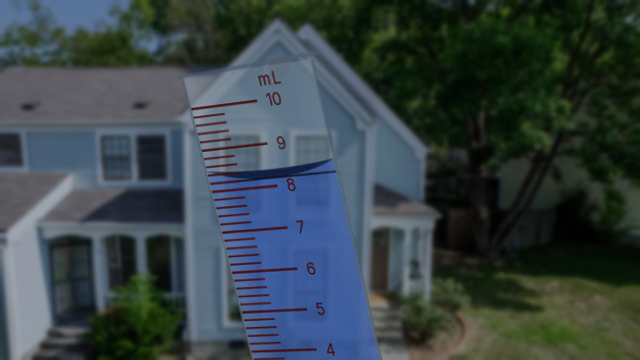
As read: **8.2** mL
